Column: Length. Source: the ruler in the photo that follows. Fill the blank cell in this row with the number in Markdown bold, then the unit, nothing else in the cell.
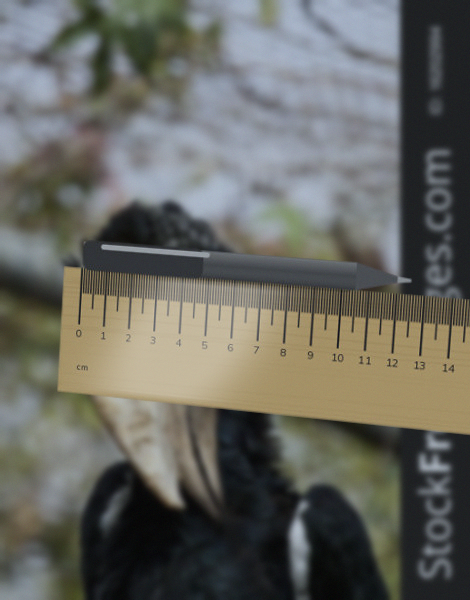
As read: **12.5** cm
